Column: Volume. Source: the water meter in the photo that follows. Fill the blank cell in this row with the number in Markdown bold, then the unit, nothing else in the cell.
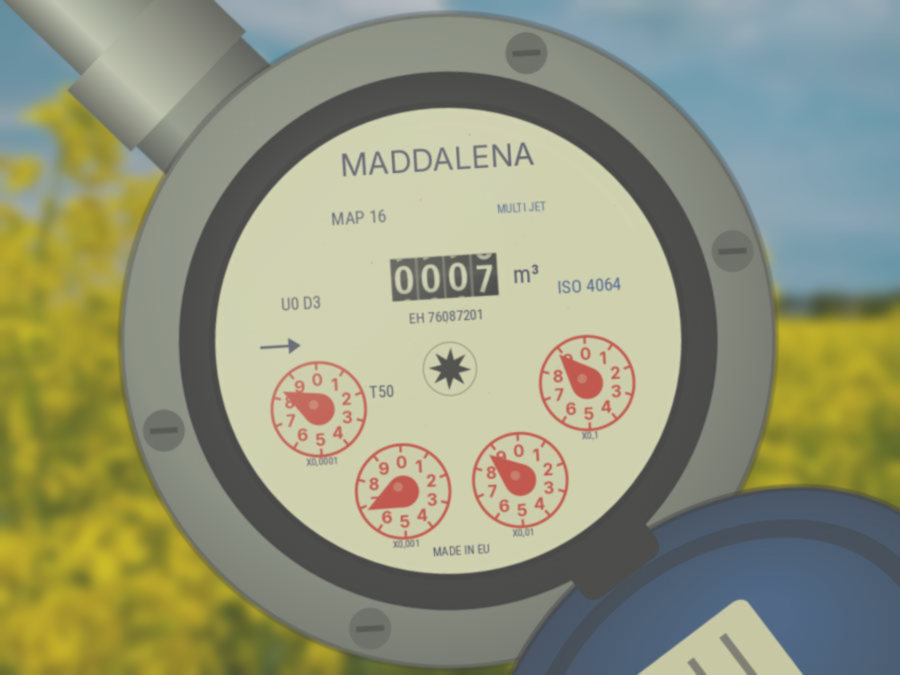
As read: **6.8868** m³
